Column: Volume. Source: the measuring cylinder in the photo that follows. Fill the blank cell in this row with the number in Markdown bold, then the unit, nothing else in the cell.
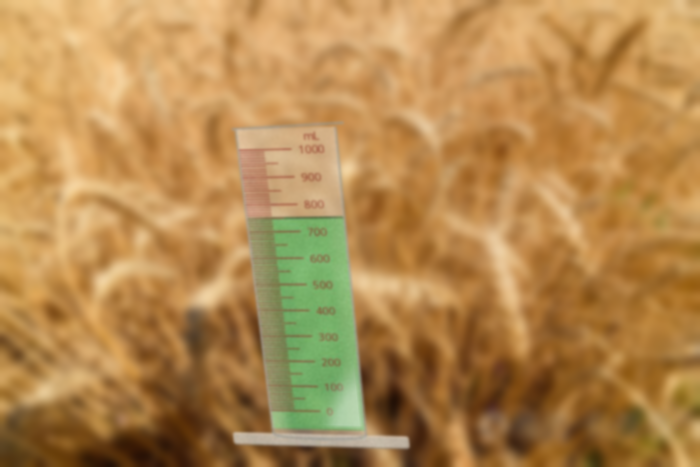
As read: **750** mL
